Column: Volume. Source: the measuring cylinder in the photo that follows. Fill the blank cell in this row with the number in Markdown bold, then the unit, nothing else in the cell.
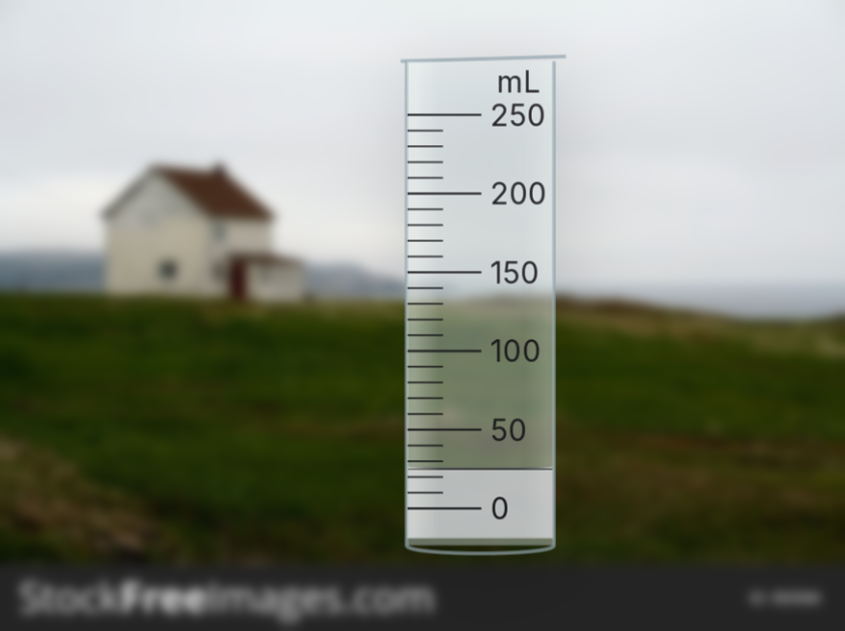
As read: **25** mL
